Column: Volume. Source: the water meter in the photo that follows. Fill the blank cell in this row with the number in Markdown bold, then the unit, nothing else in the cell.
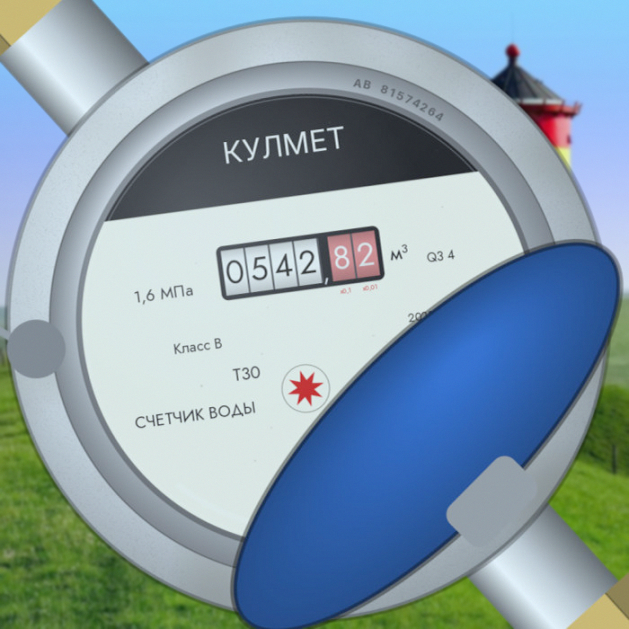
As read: **542.82** m³
